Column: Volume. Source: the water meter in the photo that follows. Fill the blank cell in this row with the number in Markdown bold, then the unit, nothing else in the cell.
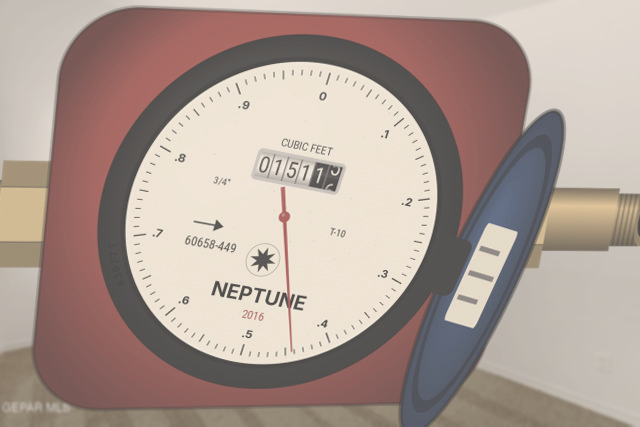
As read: **15115.44** ft³
